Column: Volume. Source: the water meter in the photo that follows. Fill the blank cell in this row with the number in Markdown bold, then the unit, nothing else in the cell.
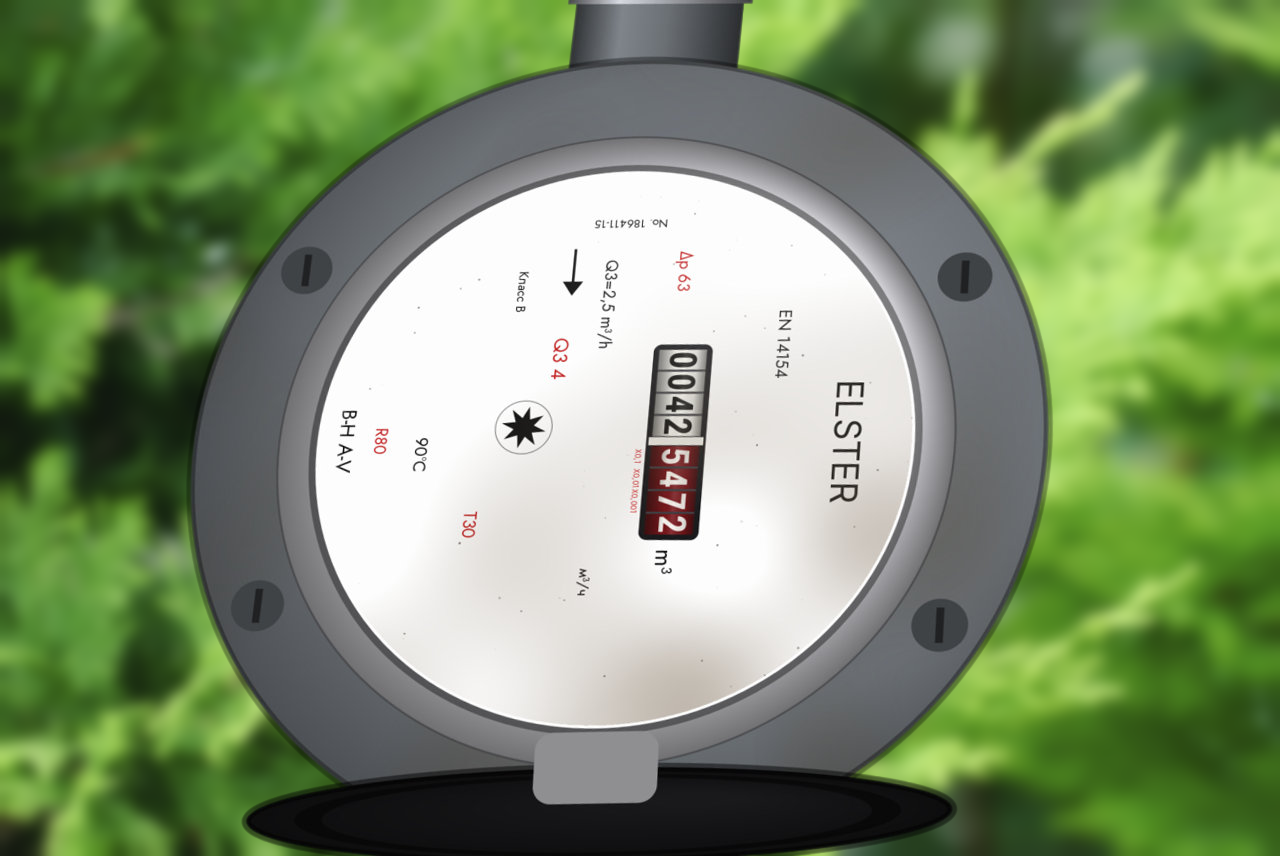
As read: **42.5472** m³
